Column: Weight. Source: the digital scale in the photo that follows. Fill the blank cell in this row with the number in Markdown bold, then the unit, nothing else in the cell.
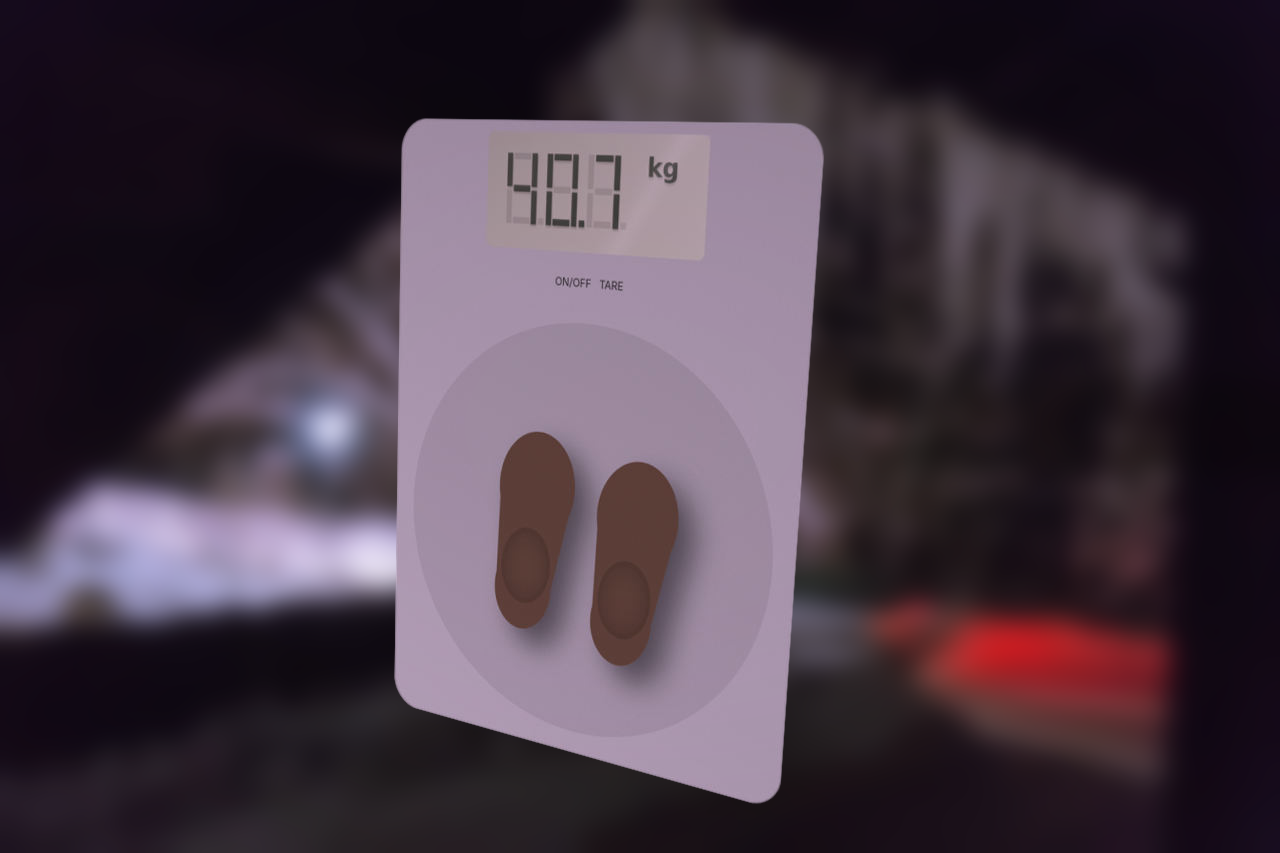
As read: **40.7** kg
